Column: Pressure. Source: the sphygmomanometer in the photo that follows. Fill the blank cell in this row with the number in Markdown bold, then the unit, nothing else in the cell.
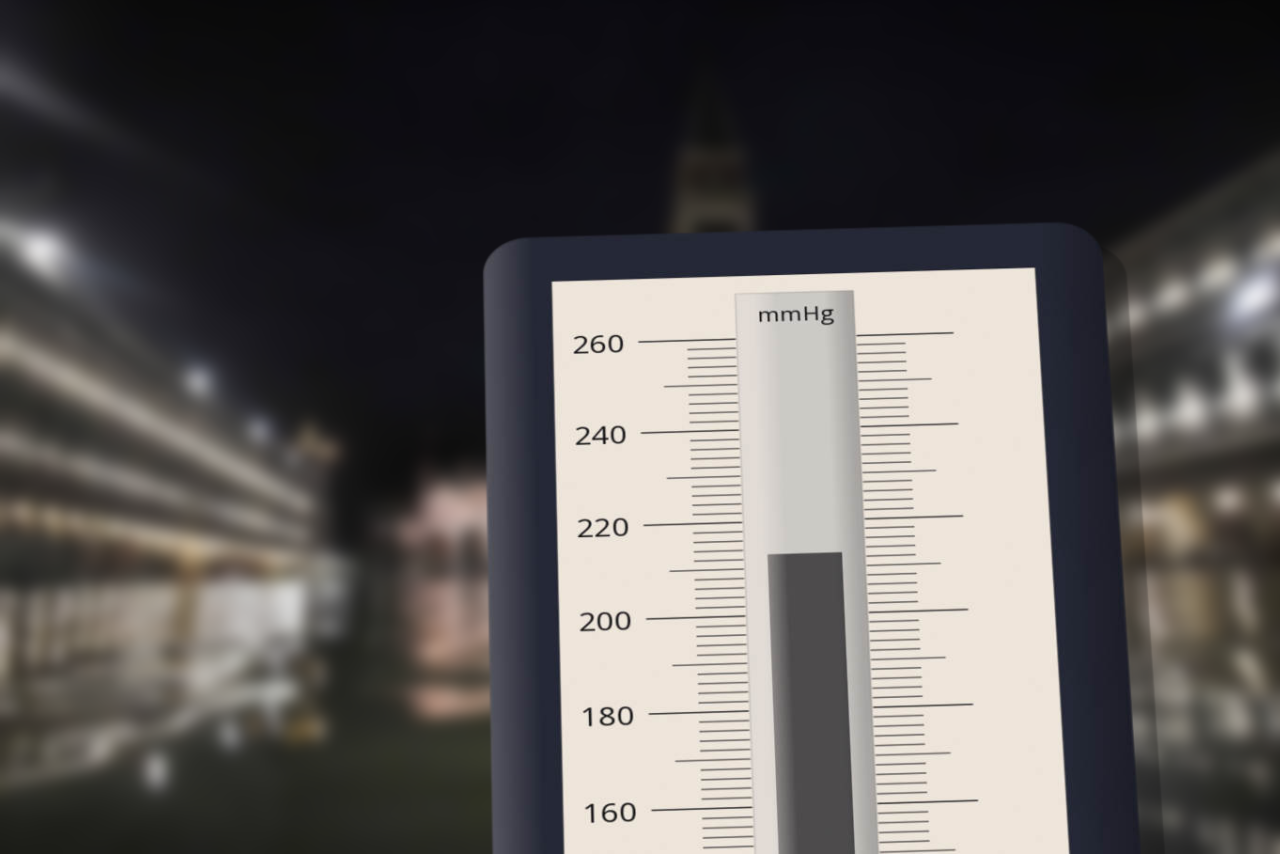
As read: **213** mmHg
